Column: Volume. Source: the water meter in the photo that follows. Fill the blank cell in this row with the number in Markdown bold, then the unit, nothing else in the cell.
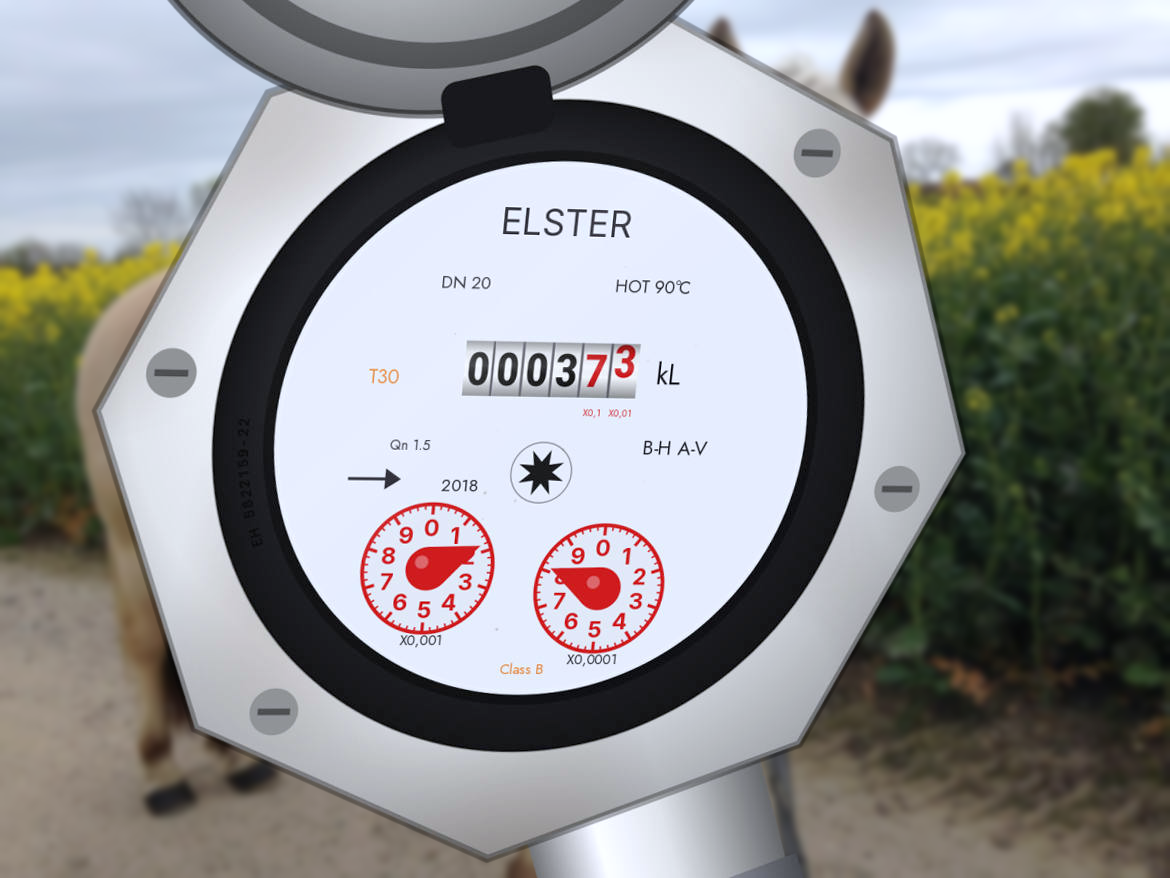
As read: **3.7318** kL
